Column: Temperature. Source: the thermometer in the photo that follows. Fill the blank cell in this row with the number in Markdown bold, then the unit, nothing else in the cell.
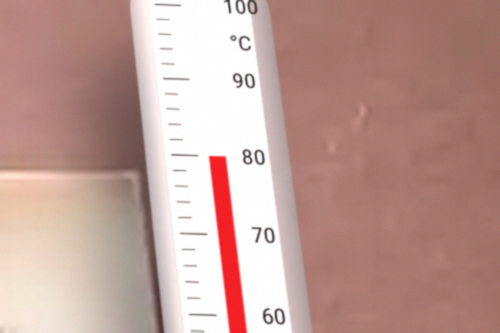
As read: **80** °C
